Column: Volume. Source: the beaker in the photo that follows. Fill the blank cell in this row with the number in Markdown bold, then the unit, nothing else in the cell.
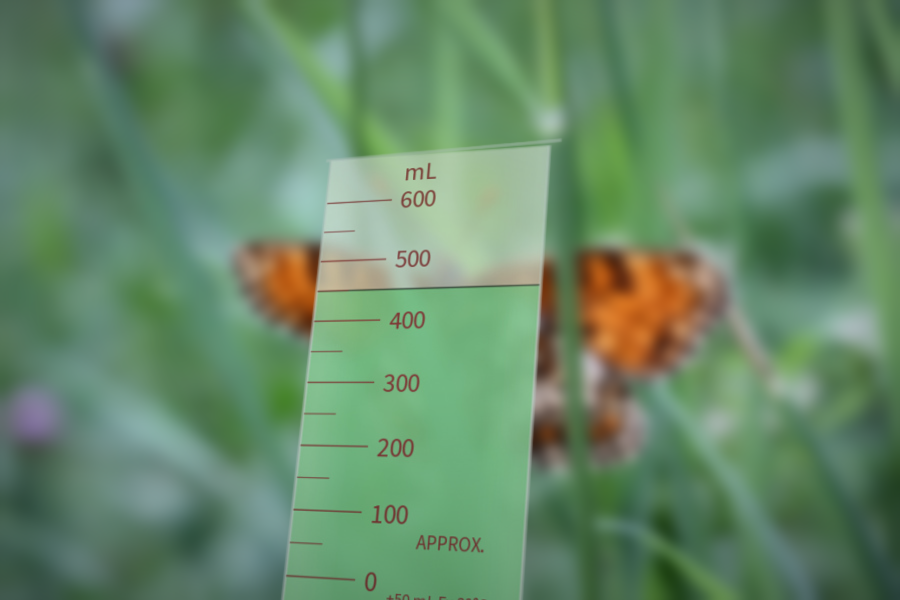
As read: **450** mL
